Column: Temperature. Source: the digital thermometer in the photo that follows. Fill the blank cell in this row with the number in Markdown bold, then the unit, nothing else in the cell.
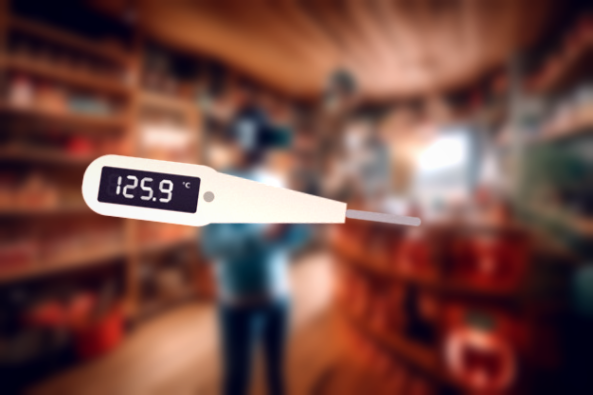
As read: **125.9** °C
